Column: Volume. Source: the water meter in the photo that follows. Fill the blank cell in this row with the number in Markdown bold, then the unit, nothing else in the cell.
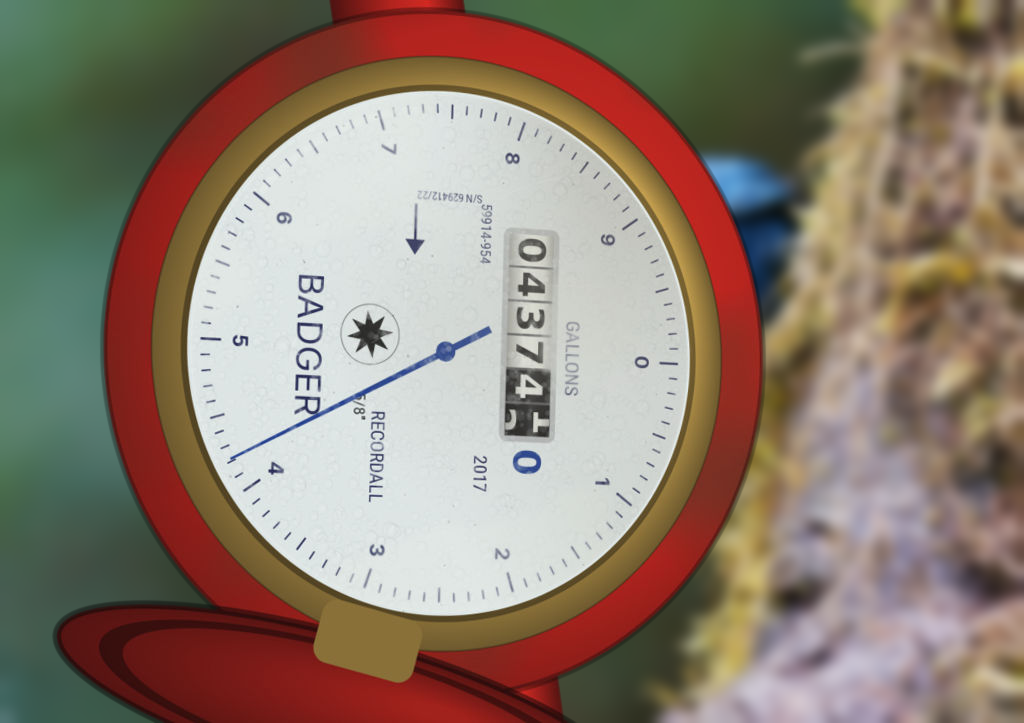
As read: **437414.2** gal
